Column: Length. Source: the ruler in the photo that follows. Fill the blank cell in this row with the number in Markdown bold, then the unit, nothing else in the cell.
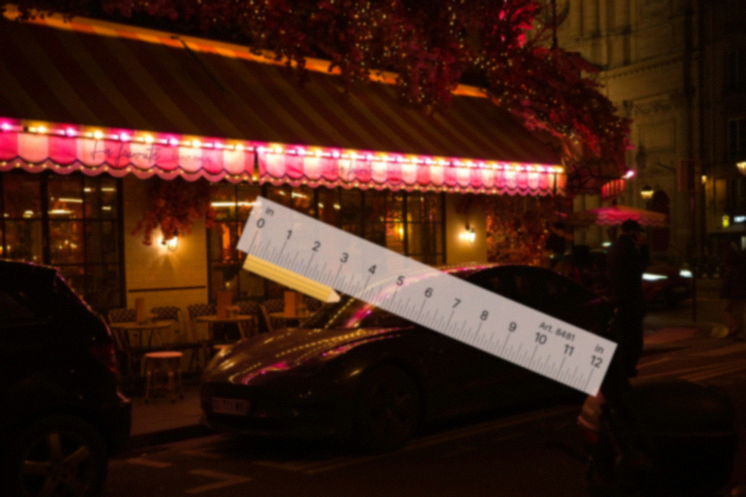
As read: **3.5** in
